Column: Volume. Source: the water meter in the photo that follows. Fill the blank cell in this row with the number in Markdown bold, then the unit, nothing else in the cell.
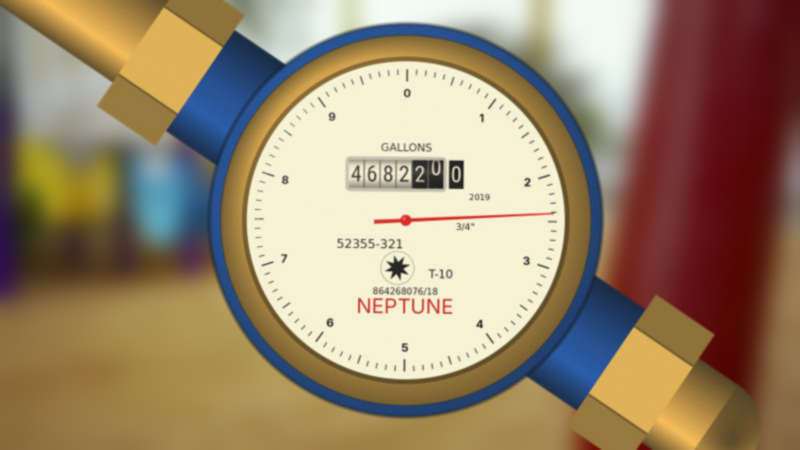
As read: **4682202.4** gal
